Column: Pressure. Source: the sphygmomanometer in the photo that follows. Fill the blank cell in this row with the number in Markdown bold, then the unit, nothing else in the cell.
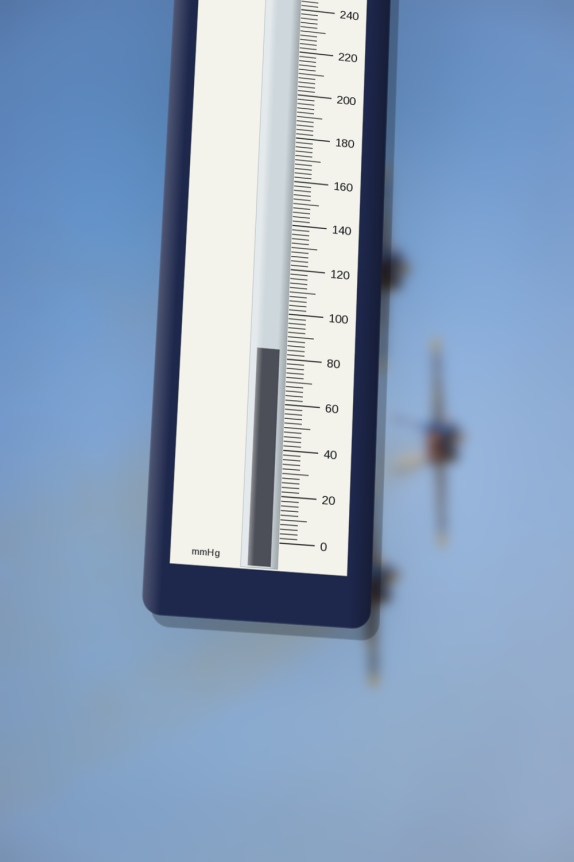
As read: **84** mmHg
